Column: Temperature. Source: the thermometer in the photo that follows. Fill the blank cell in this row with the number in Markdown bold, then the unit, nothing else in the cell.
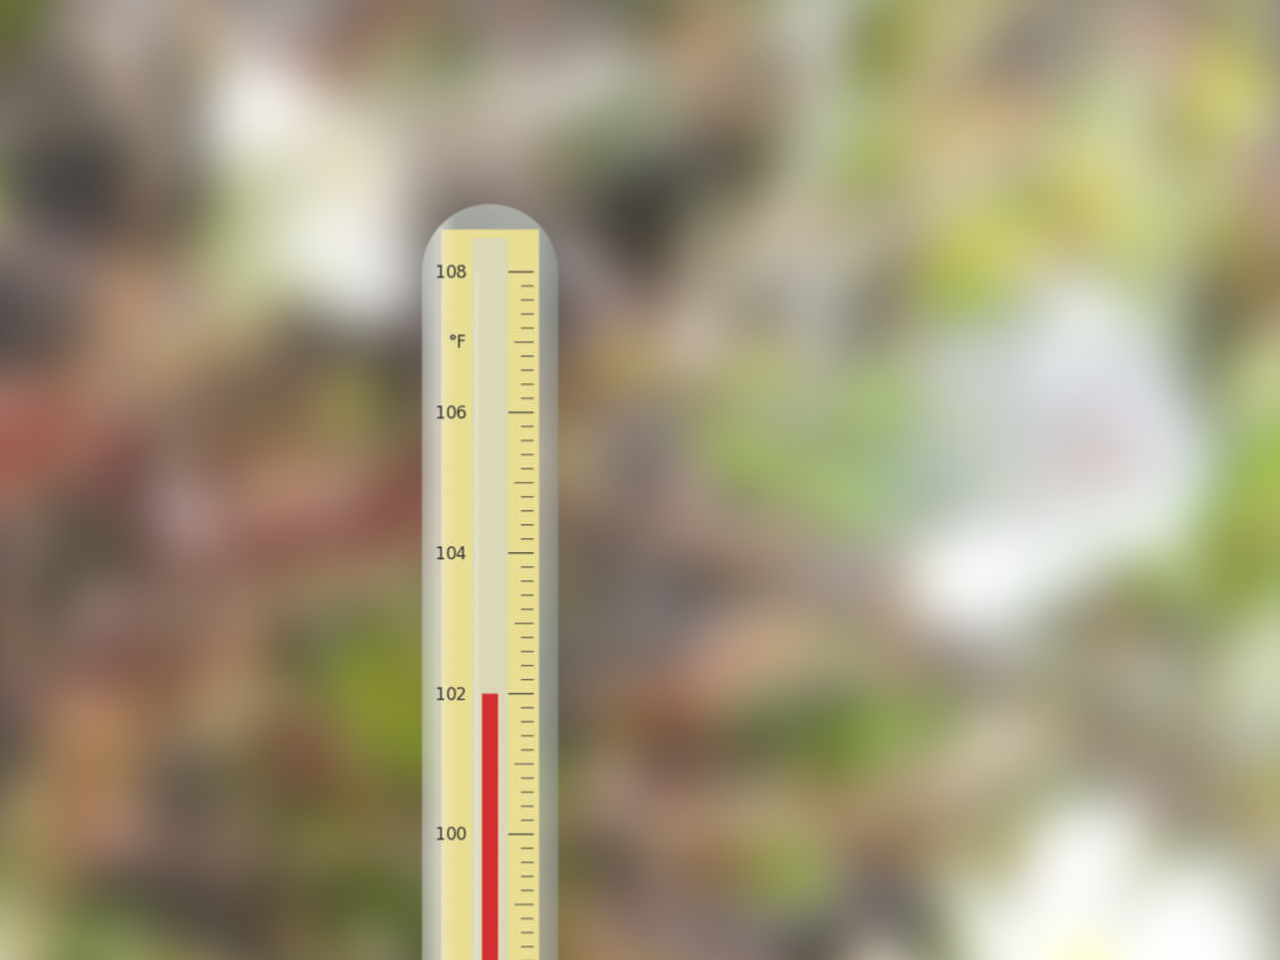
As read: **102** °F
